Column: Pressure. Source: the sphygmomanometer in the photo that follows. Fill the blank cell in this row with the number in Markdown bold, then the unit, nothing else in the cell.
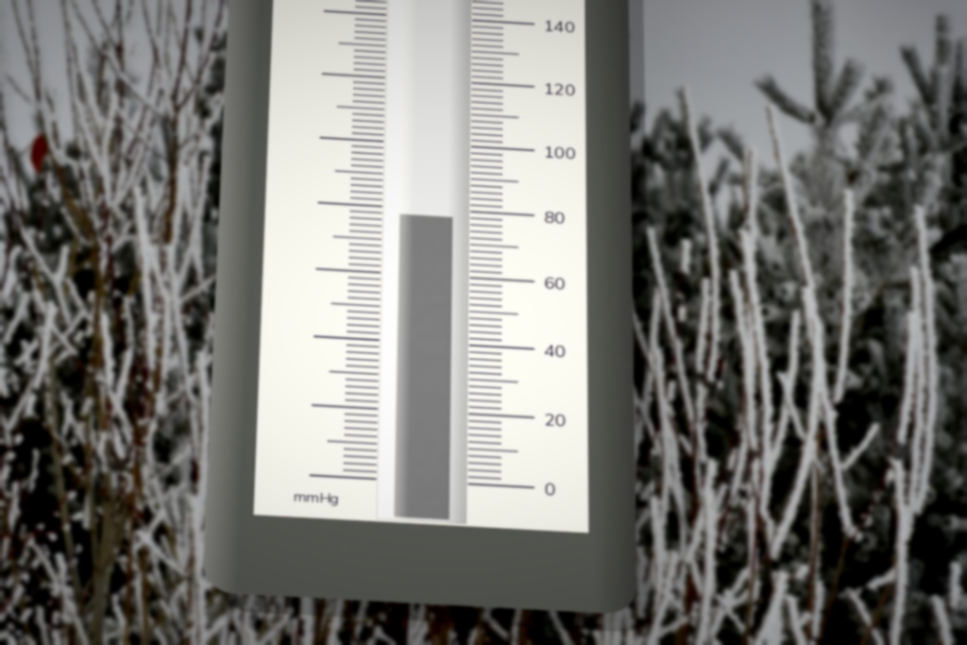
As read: **78** mmHg
